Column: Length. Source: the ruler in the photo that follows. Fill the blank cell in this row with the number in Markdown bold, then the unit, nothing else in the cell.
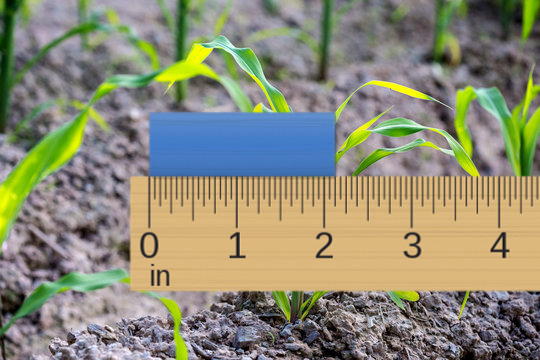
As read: **2.125** in
